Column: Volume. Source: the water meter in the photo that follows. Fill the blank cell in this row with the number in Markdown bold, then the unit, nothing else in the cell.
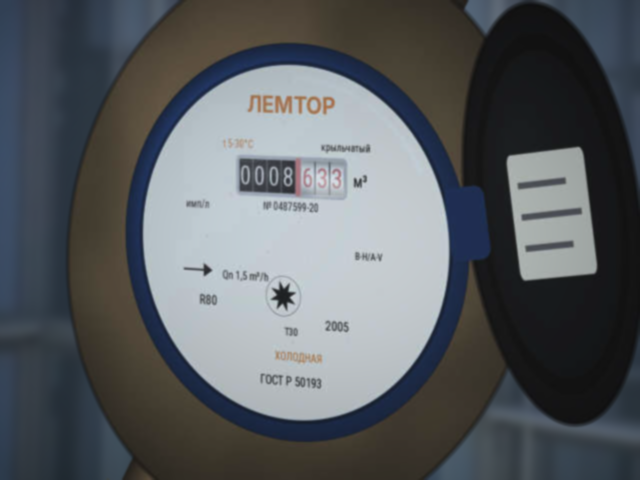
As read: **8.633** m³
